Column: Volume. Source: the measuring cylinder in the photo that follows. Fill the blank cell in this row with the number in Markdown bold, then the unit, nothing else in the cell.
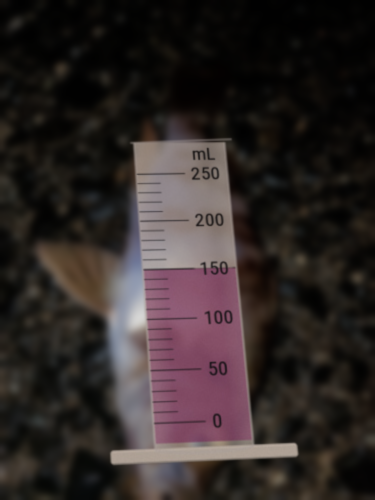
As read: **150** mL
